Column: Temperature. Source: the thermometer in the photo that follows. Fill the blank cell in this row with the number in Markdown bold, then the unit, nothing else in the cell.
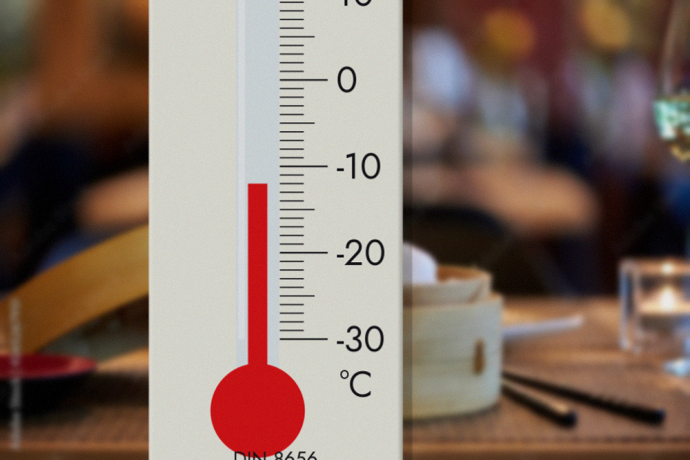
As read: **-12** °C
